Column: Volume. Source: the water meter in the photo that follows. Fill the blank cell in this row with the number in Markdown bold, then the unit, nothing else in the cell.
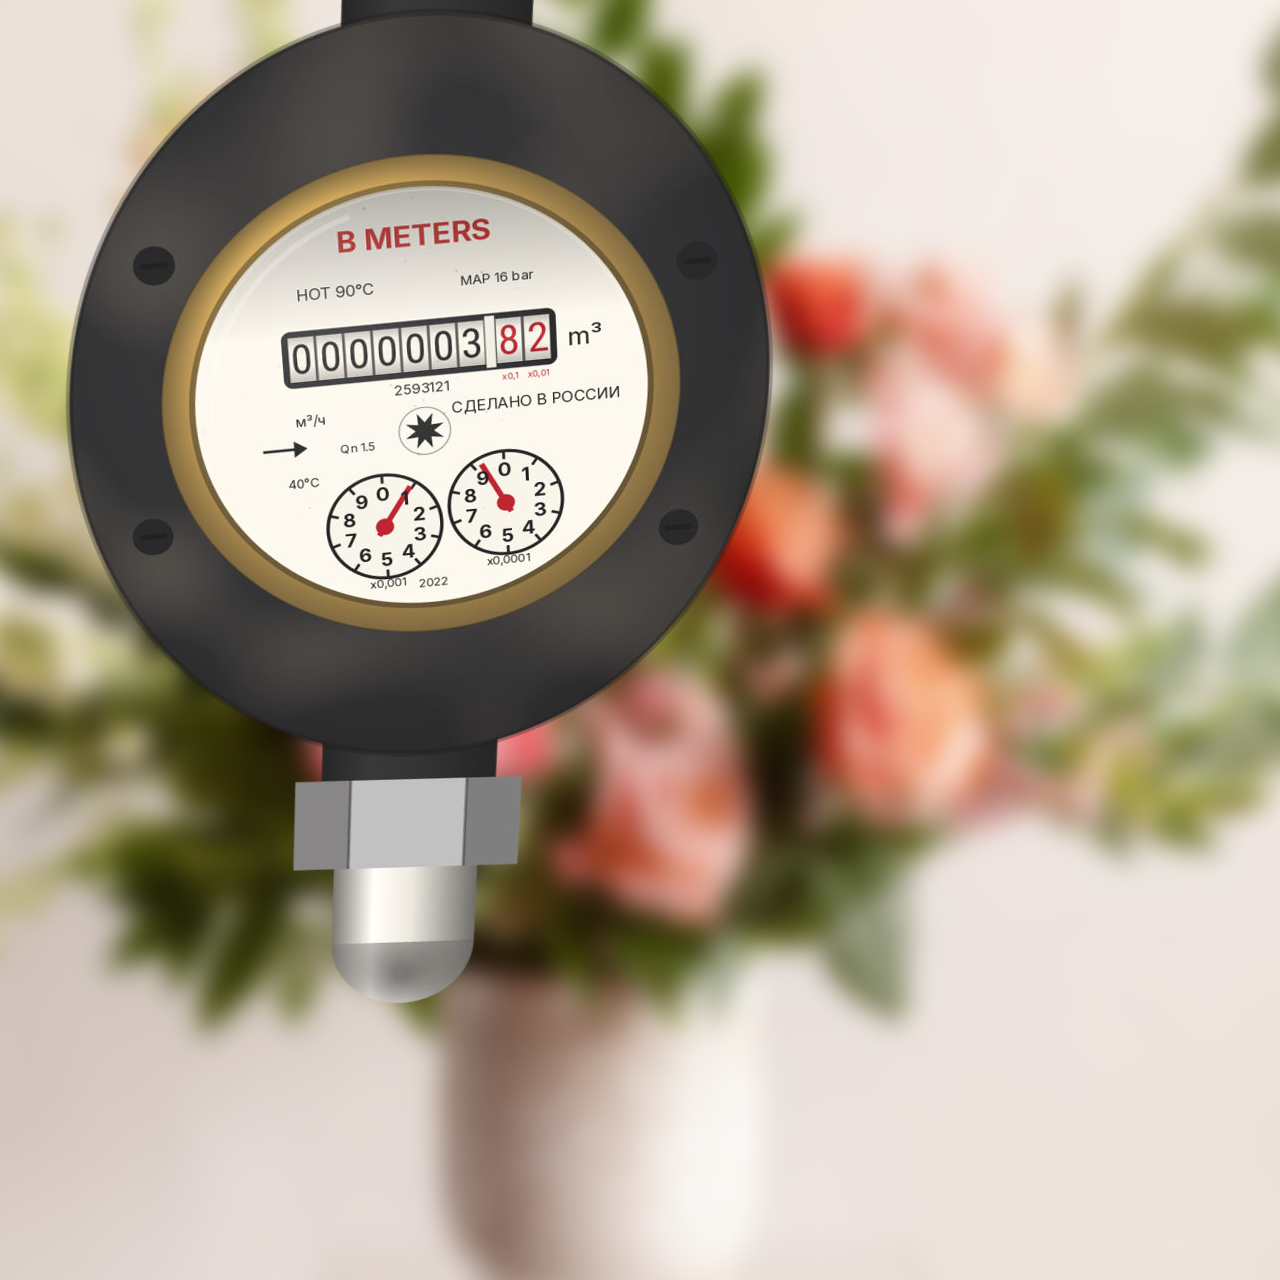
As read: **3.8209** m³
